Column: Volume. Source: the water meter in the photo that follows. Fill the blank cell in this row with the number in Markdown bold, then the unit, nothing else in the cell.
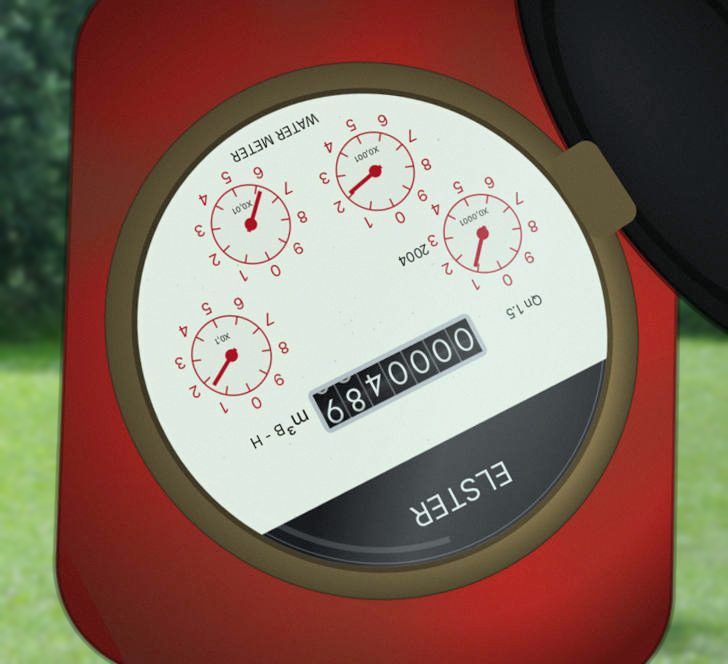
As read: **489.1621** m³
